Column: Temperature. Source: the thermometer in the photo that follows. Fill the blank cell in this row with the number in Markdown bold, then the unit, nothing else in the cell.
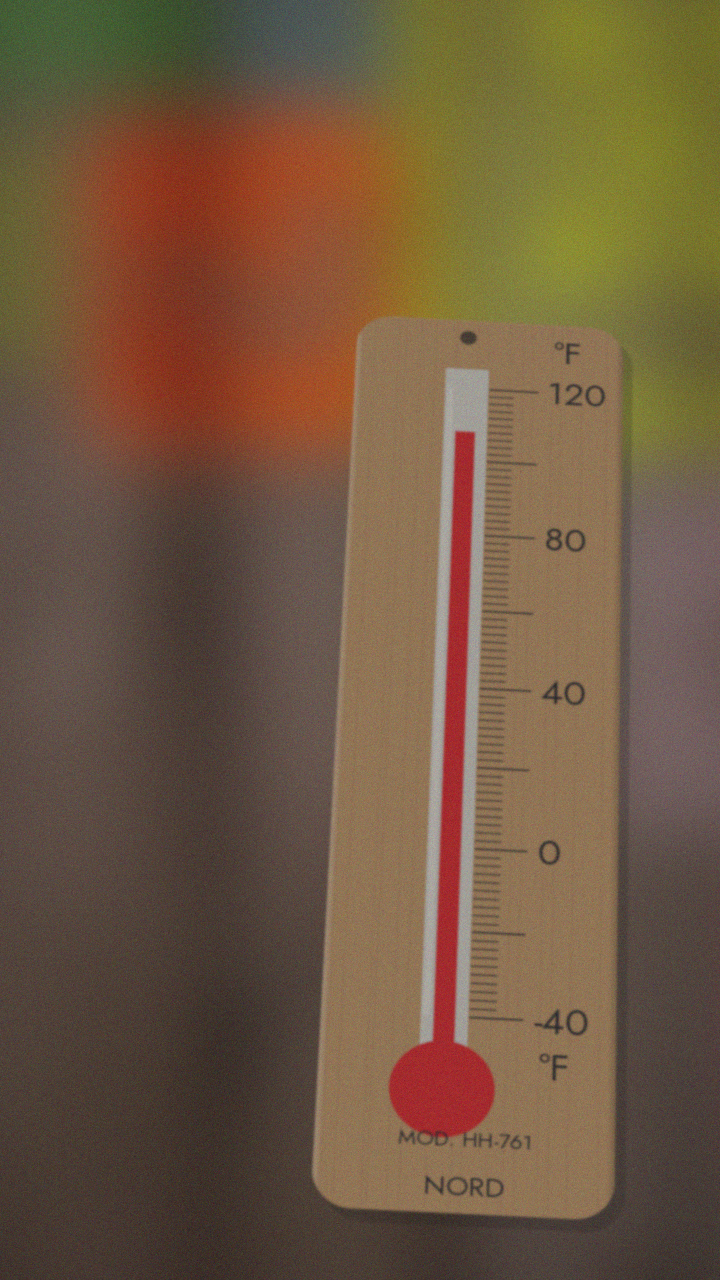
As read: **108** °F
